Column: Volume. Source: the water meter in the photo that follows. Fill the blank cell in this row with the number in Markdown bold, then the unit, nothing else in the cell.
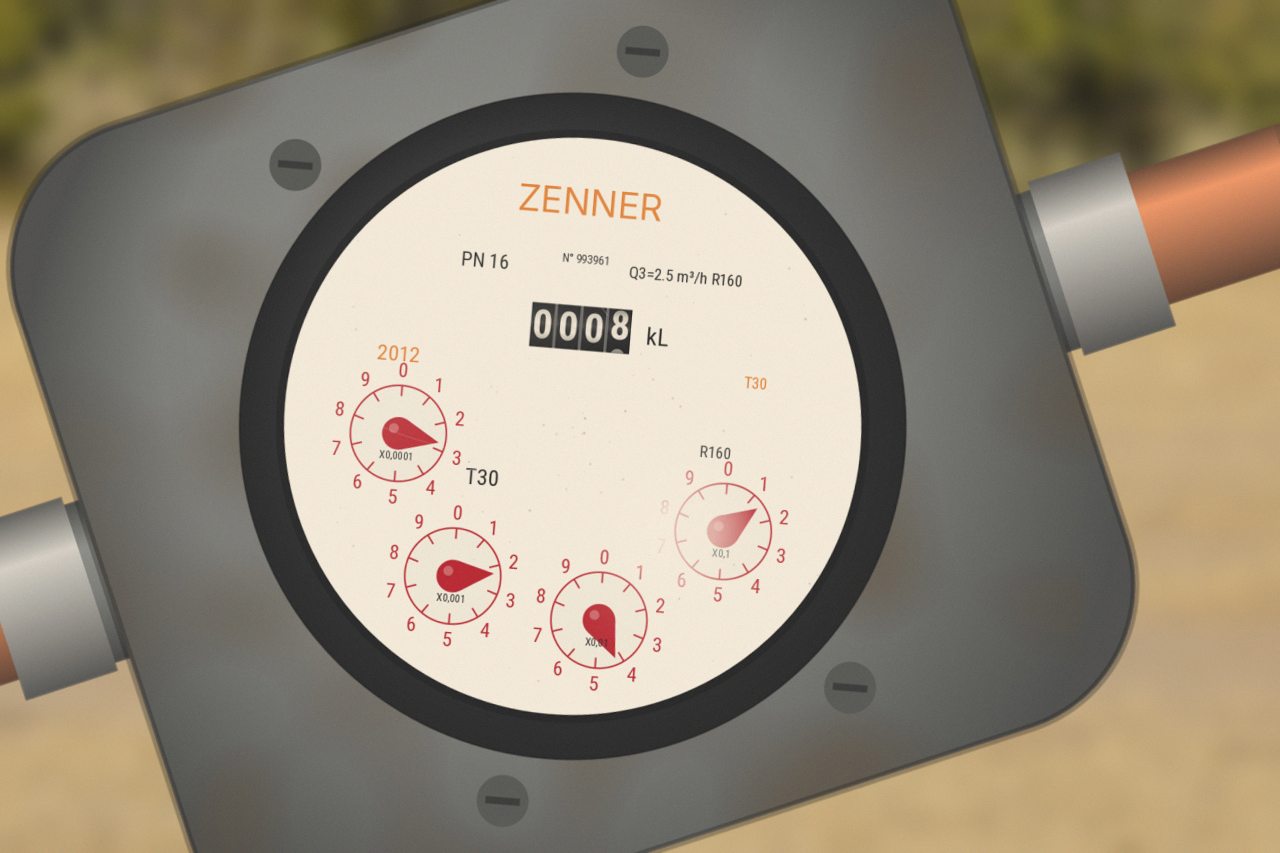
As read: **8.1422** kL
